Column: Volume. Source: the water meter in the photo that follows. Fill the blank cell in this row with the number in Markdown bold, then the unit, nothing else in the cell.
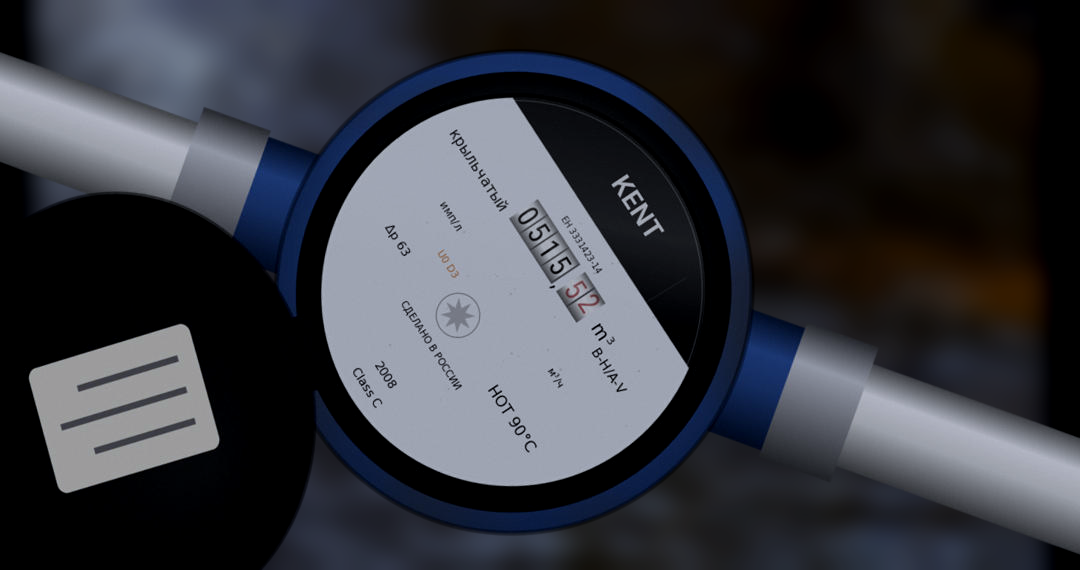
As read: **515.52** m³
